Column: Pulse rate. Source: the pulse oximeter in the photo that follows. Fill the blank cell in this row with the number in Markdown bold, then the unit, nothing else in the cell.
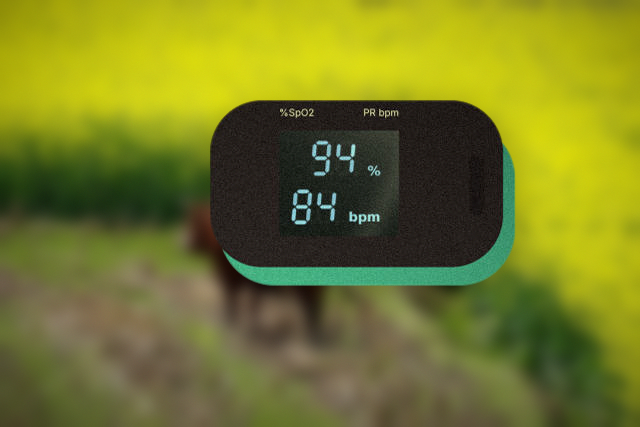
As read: **84** bpm
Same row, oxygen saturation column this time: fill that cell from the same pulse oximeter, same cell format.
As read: **94** %
